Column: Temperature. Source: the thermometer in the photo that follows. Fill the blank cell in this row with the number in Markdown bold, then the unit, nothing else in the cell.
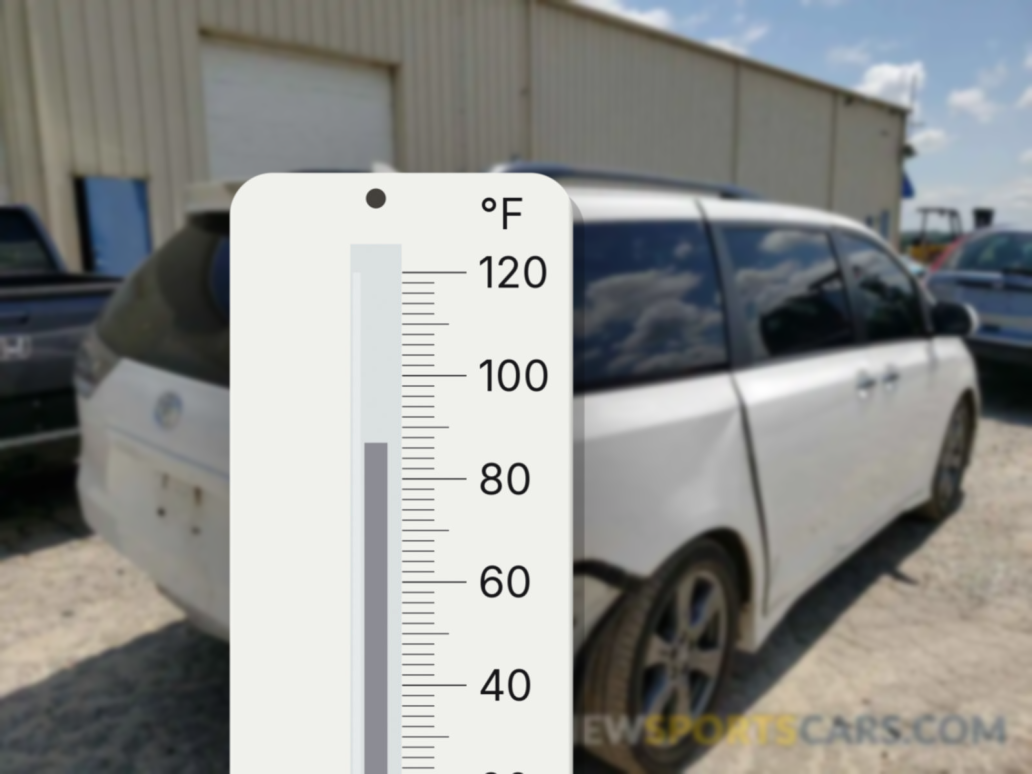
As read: **87** °F
